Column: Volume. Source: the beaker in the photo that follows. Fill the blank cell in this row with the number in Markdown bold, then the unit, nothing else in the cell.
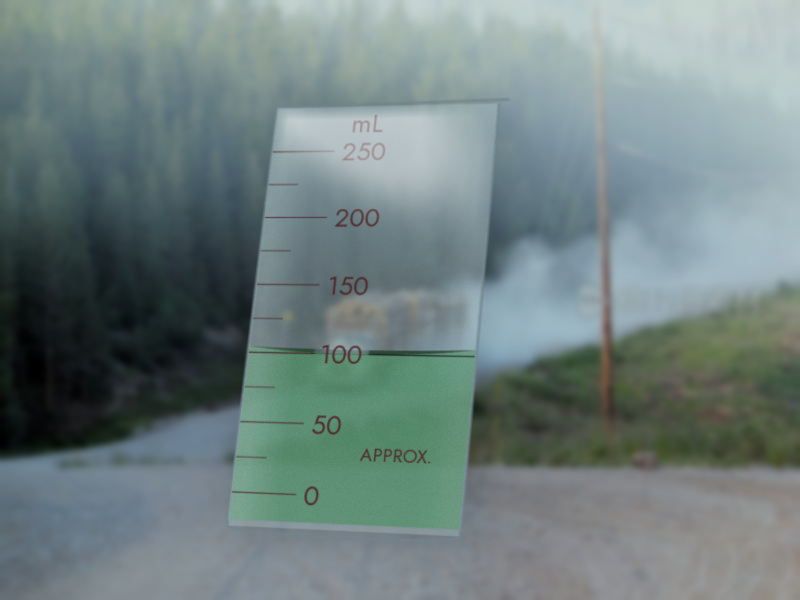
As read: **100** mL
